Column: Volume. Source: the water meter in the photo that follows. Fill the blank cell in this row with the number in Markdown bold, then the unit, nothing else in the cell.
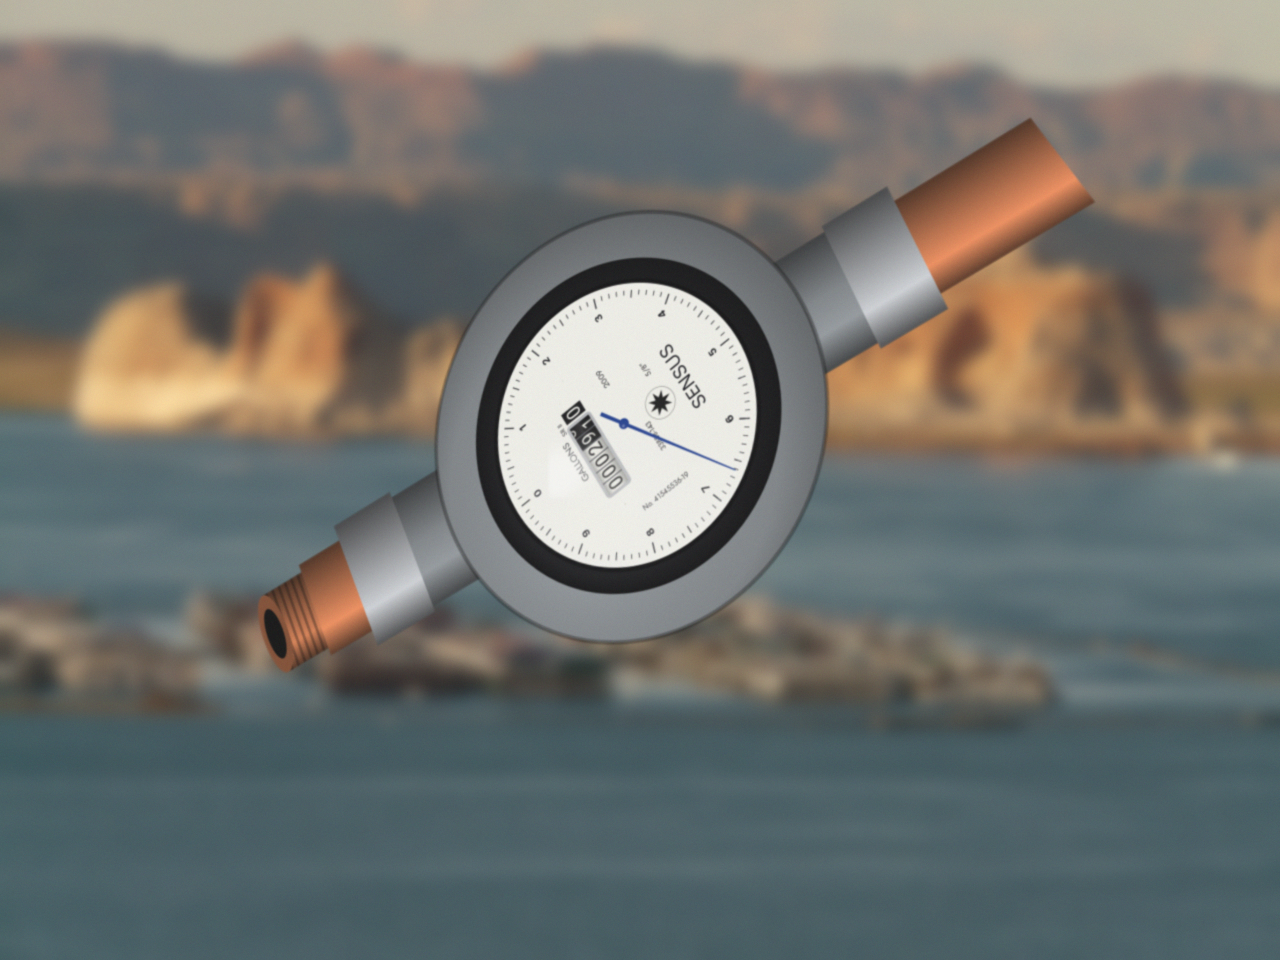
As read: **2906.6** gal
